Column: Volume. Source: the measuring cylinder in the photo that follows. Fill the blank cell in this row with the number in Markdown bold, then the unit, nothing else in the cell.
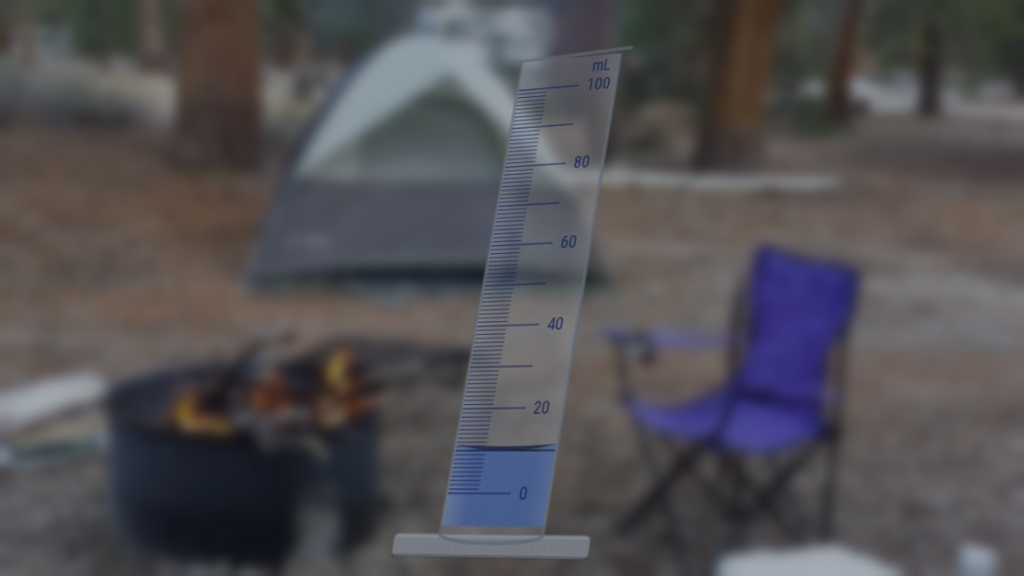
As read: **10** mL
